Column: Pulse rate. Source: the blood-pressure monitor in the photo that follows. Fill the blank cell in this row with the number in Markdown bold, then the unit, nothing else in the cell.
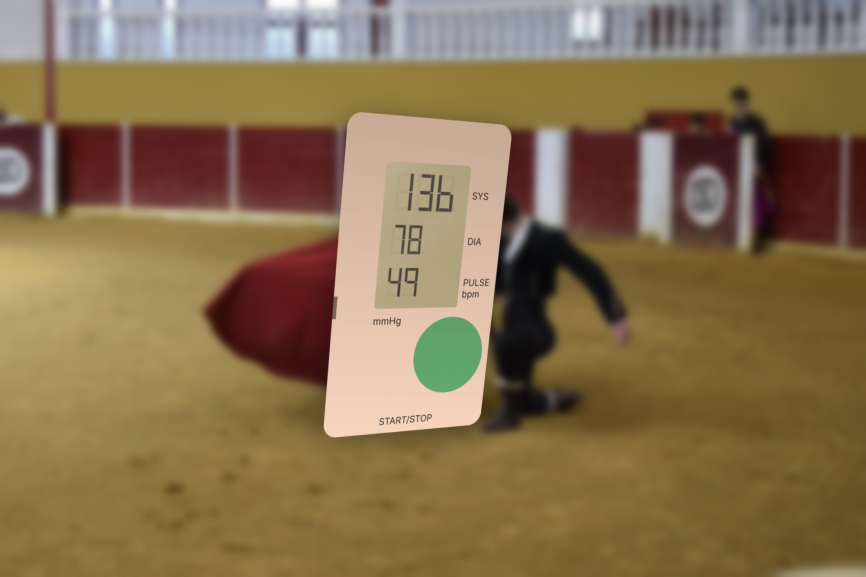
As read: **49** bpm
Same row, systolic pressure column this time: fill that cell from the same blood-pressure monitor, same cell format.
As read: **136** mmHg
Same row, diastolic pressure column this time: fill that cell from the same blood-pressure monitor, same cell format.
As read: **78** mmHg
